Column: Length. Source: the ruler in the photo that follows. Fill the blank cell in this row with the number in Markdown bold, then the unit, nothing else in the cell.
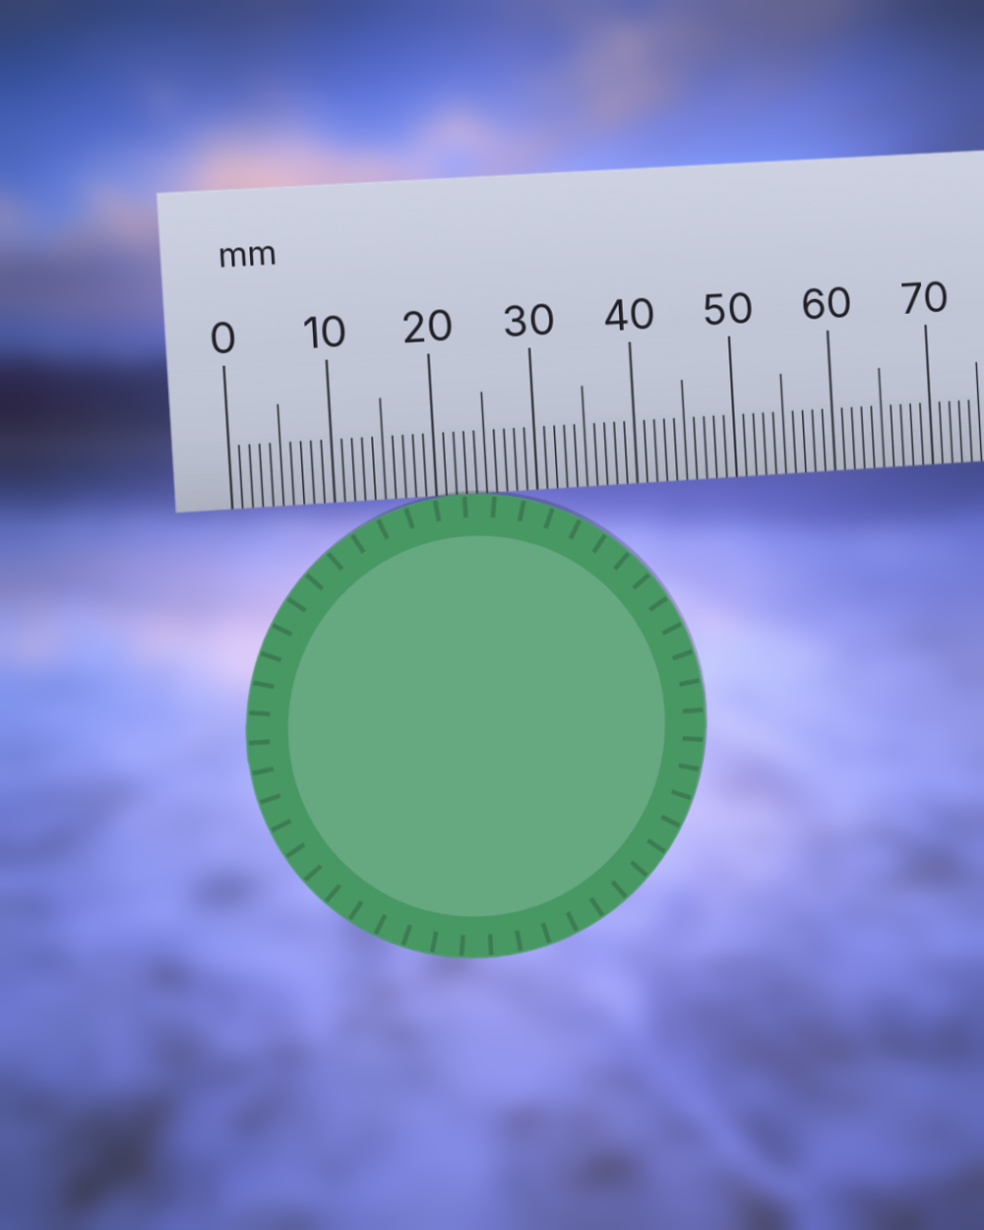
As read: **45.5** mm
